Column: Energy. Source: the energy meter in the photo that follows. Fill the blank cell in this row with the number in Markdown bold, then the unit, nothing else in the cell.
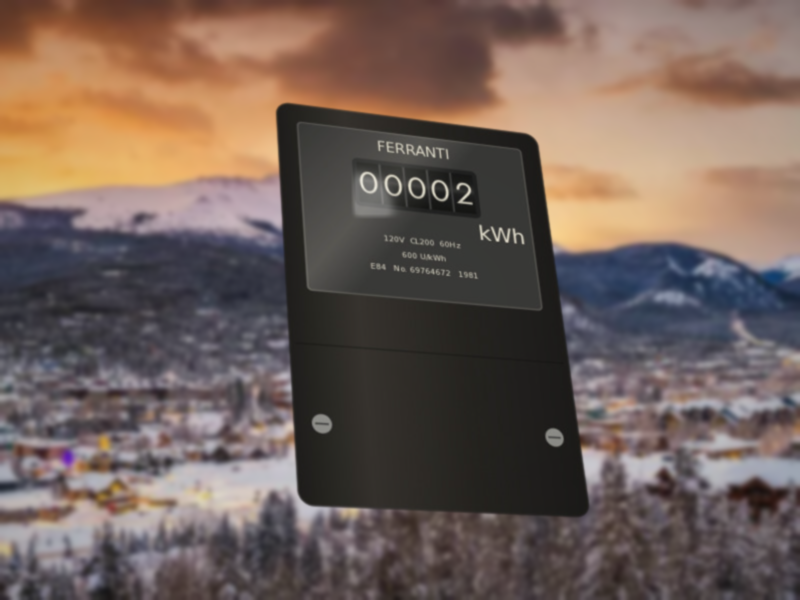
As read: **2** kWh
